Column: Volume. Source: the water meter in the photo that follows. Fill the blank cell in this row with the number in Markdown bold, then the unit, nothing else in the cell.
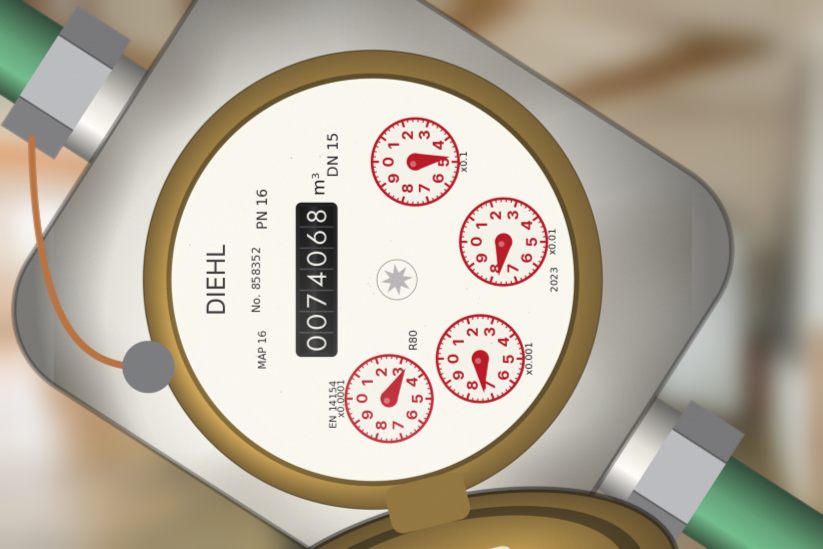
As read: **74068.4773** m³
